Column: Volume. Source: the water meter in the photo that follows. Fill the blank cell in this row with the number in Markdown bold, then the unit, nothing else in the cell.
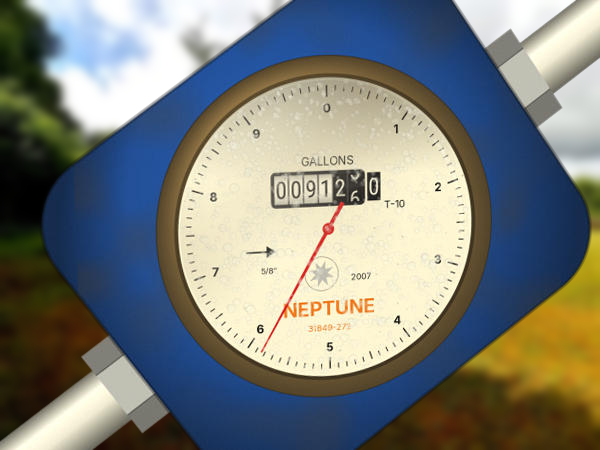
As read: **91255.8** gal
